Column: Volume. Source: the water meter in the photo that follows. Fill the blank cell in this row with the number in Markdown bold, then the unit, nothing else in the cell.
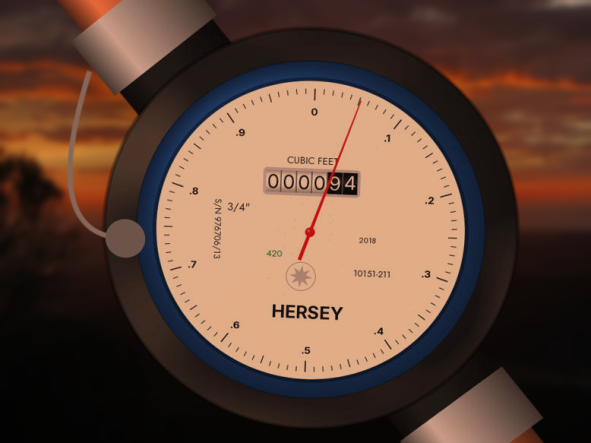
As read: **94.05** ft³
